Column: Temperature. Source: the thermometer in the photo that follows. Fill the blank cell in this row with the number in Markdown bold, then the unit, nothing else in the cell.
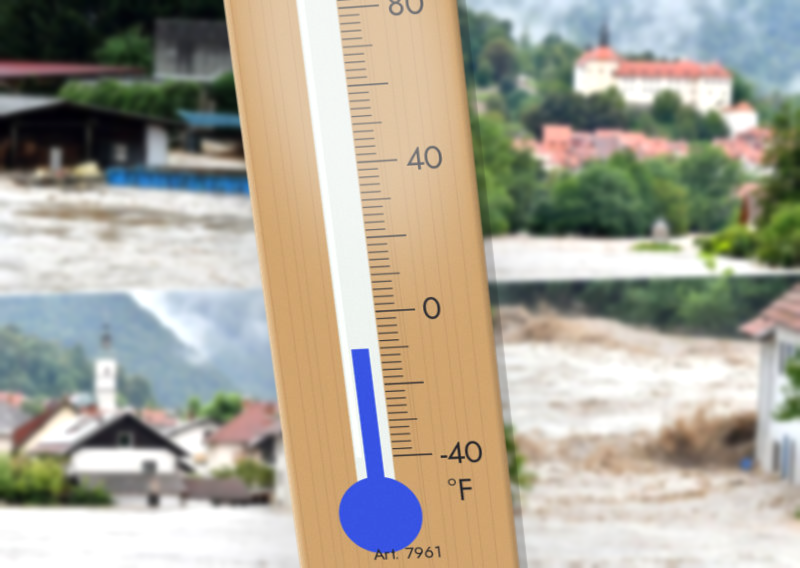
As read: **-10** °F
